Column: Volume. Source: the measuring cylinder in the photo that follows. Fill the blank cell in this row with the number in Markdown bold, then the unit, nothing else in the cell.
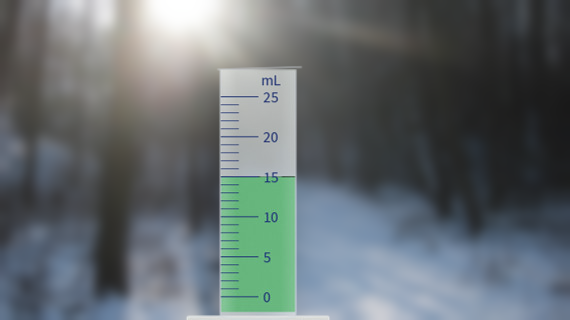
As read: **15** mL
